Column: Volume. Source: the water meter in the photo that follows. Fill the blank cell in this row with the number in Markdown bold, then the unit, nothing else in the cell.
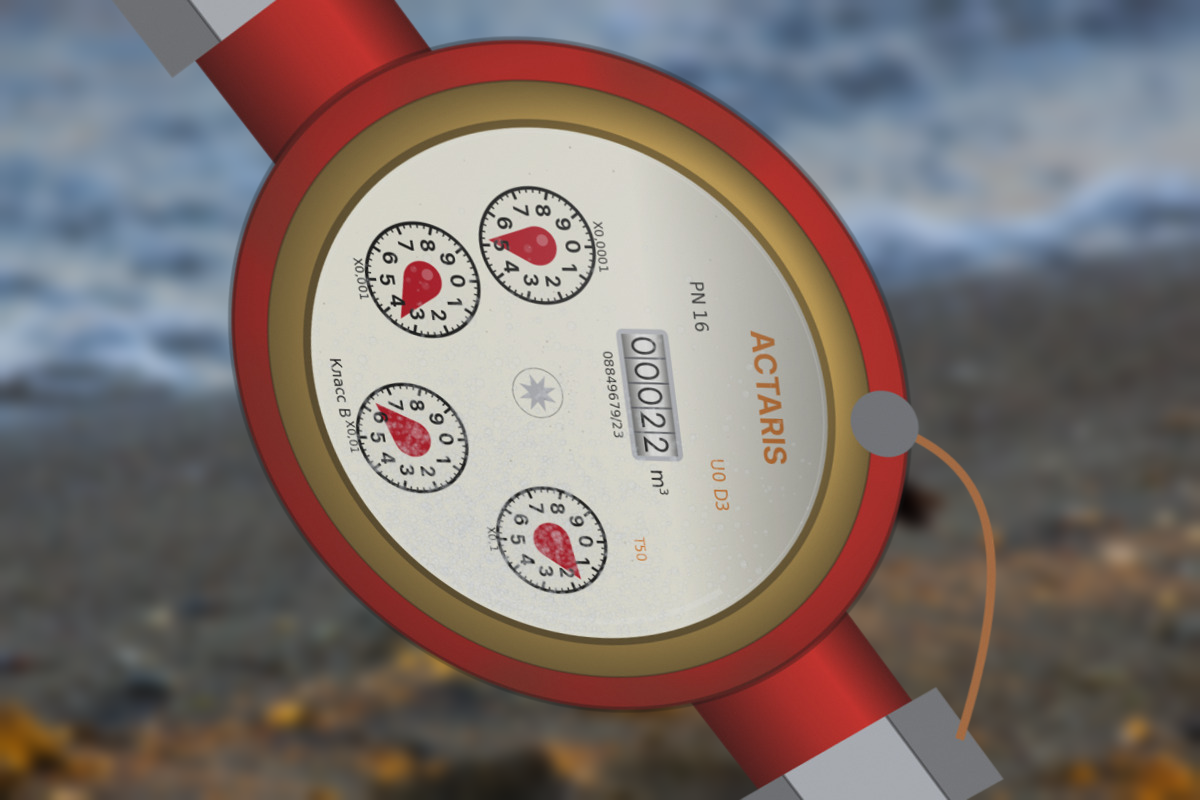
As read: **22.1635** m³
